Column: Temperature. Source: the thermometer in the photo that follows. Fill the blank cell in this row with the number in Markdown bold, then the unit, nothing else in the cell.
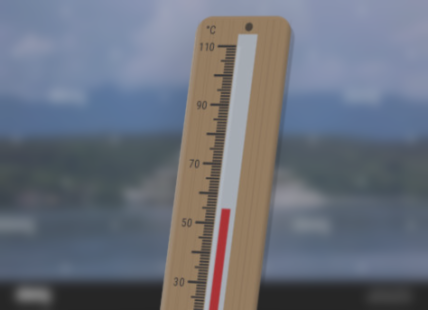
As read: **55** °C
